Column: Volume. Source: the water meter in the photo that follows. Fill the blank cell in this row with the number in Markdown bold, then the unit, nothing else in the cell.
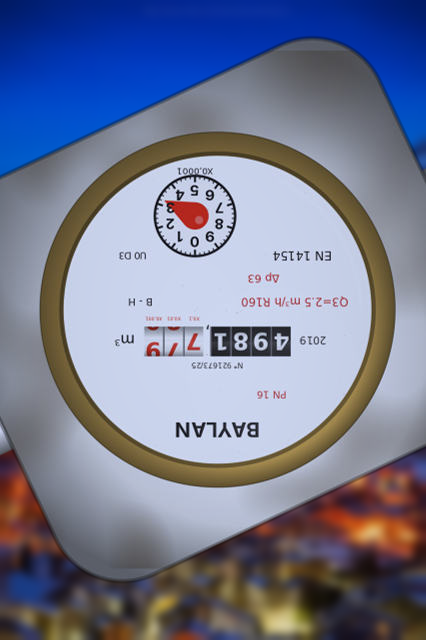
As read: **4981.7793** m³
